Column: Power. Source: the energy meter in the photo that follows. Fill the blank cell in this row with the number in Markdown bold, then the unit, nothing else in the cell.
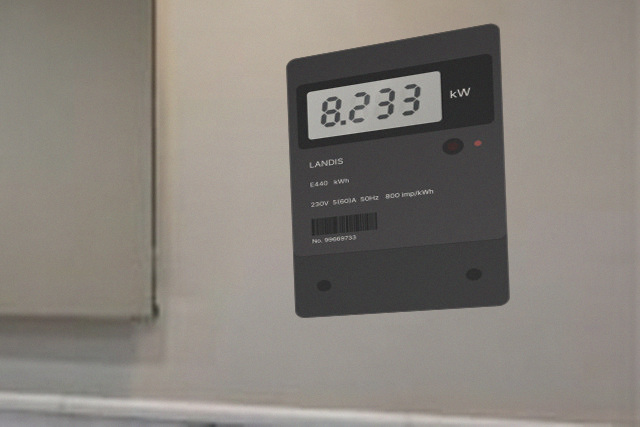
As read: **8.233** kW
